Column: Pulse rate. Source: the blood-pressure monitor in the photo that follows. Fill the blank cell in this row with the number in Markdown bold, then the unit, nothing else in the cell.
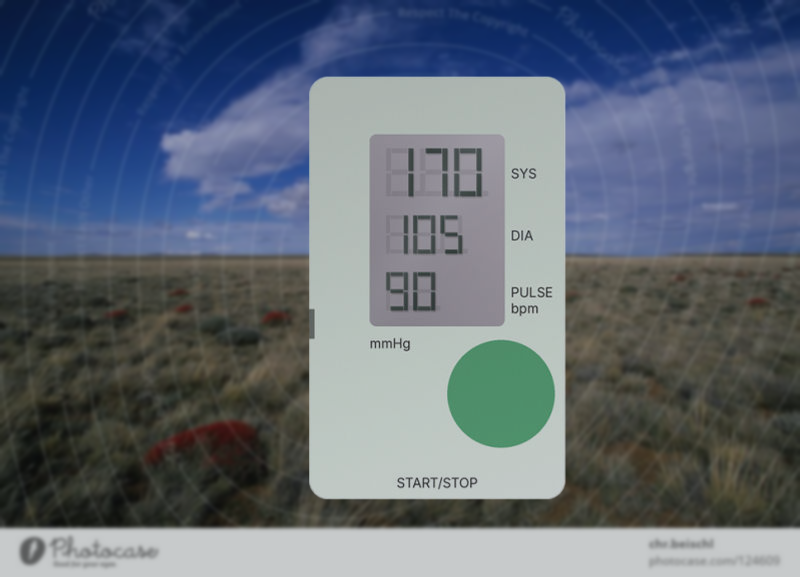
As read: **90** bpm
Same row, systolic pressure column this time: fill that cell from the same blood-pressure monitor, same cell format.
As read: **170** mmHg
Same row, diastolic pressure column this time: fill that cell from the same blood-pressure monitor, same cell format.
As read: **105** mmHg
